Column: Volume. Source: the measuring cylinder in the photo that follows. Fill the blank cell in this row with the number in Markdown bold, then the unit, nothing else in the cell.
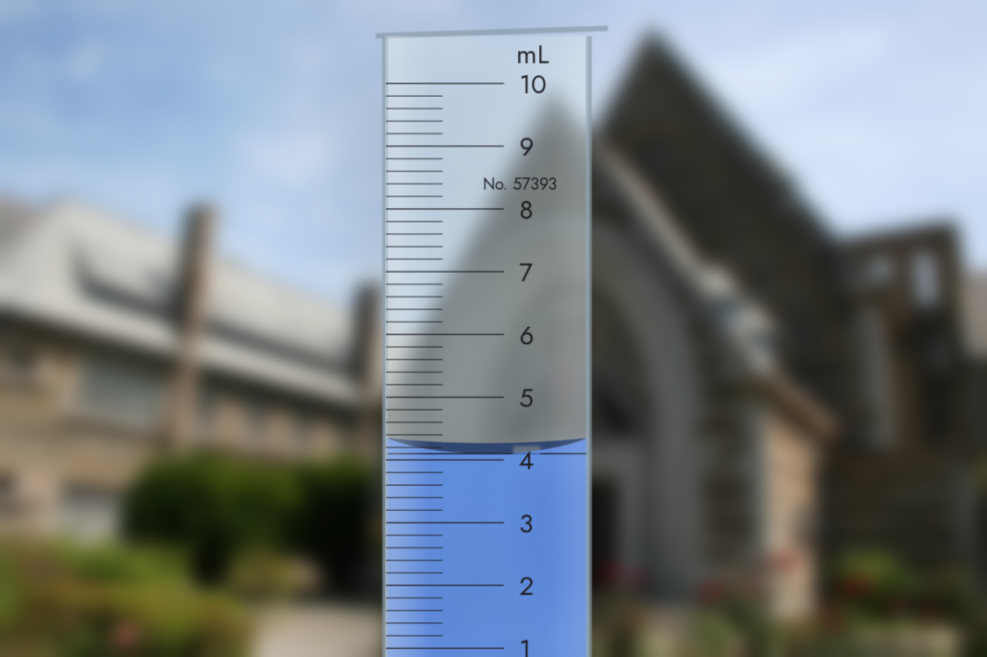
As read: **4.1** mL
